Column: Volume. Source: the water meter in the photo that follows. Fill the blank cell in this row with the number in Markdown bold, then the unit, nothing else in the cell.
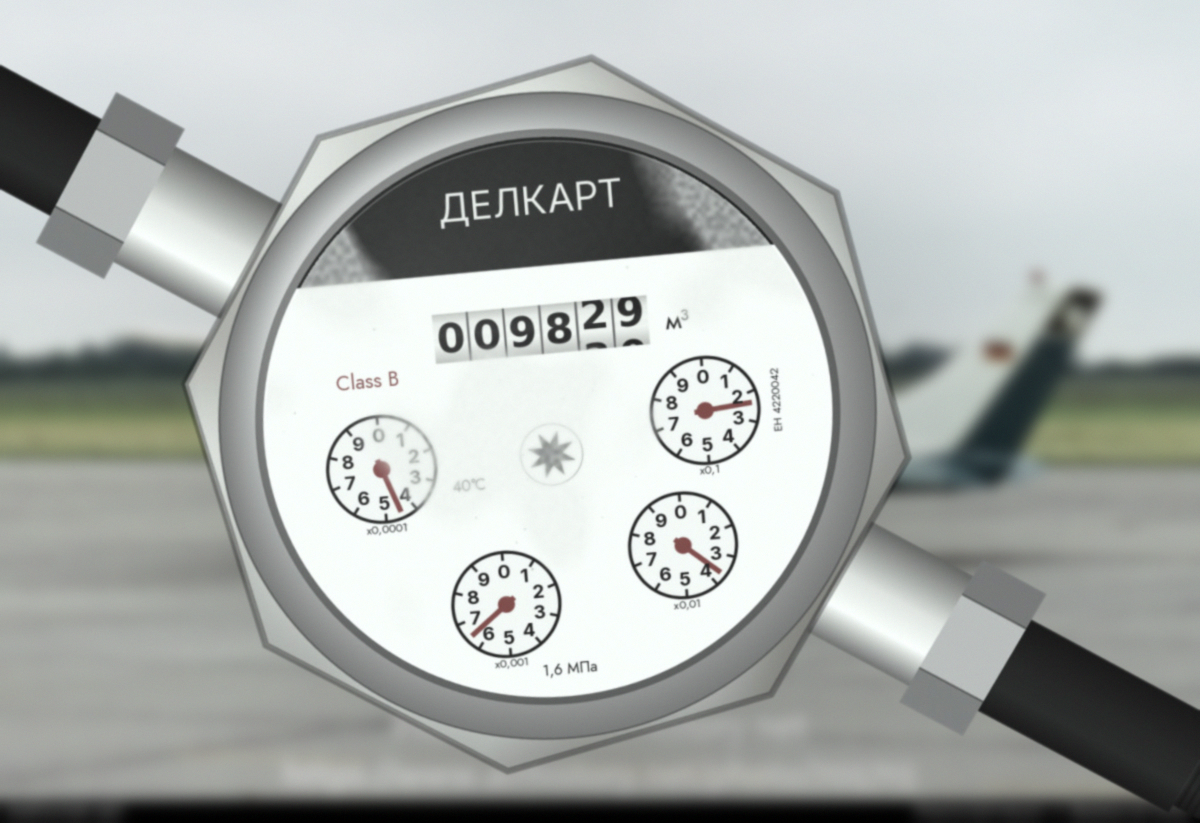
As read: **9829.2364** m³
